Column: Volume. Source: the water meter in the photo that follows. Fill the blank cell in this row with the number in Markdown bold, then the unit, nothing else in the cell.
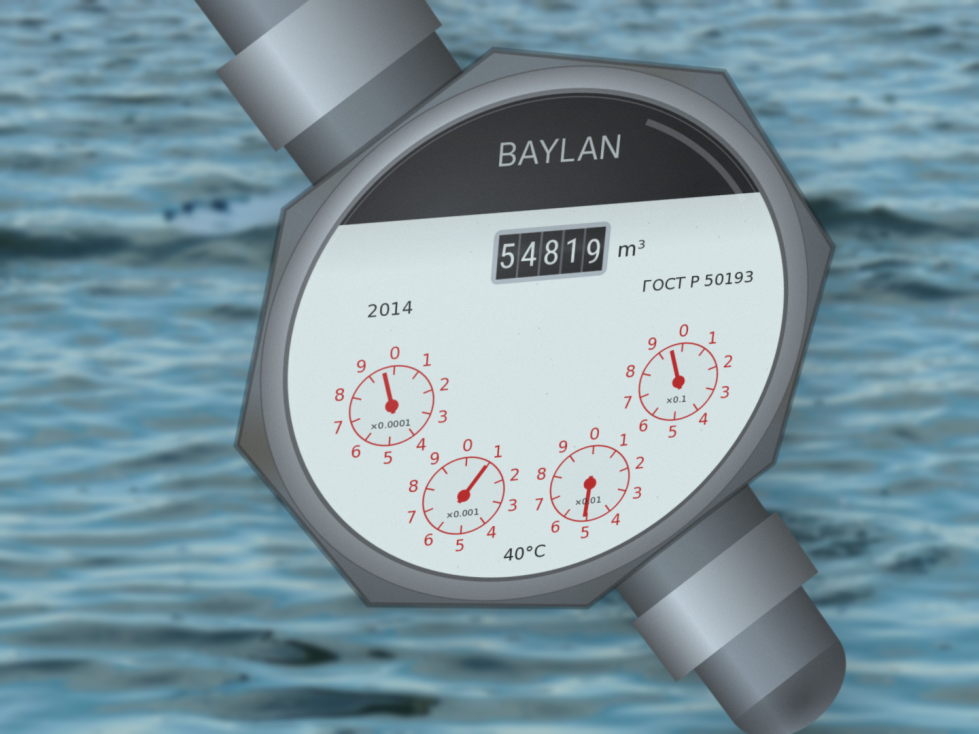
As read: **54818.9509** m³
